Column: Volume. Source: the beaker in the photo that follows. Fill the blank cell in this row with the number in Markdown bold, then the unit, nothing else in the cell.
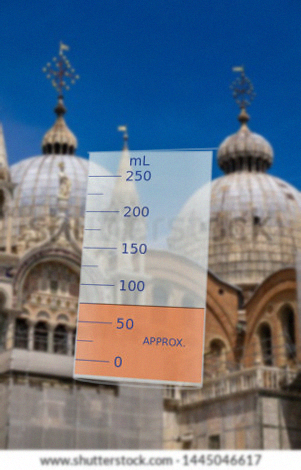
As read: **75** mL
